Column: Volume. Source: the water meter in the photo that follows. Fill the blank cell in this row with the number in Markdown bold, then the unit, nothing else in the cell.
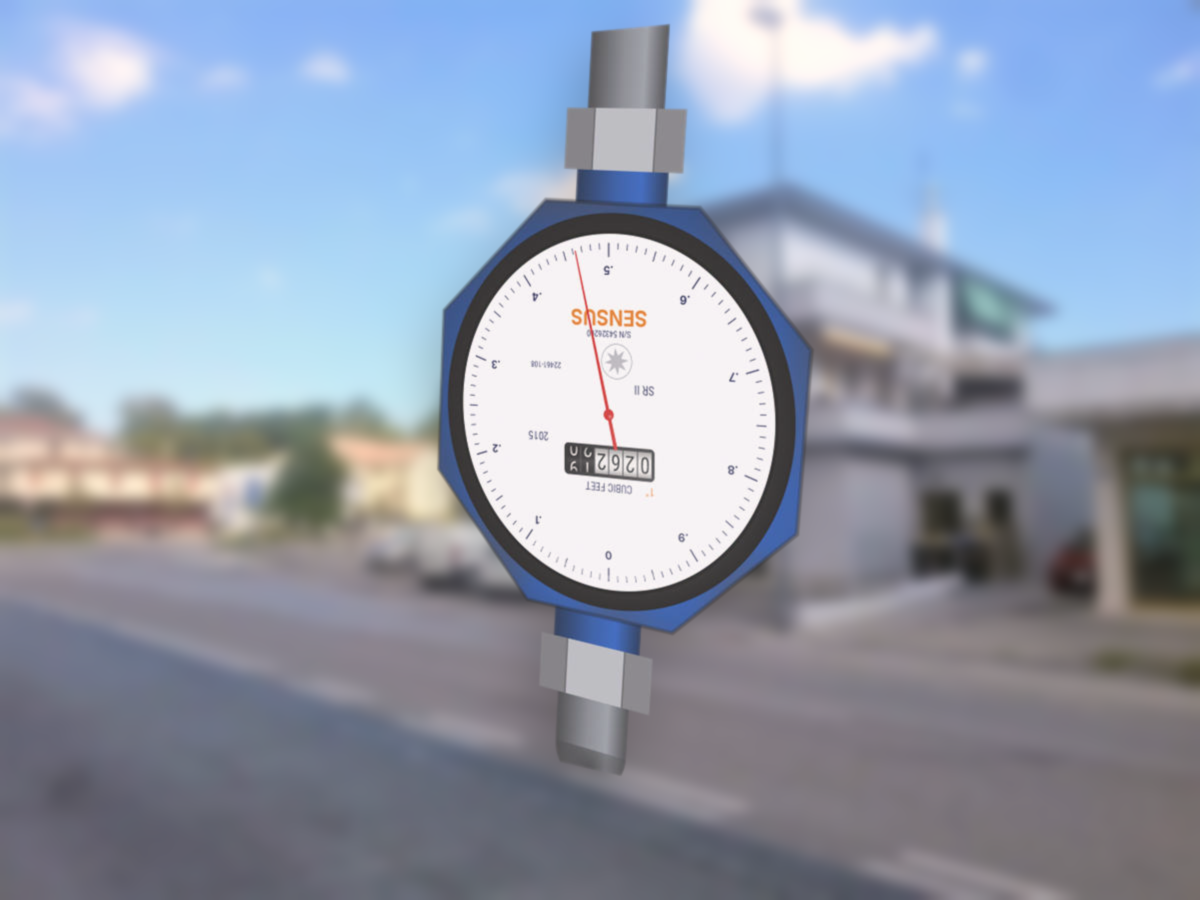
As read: **26219.46** ft³
